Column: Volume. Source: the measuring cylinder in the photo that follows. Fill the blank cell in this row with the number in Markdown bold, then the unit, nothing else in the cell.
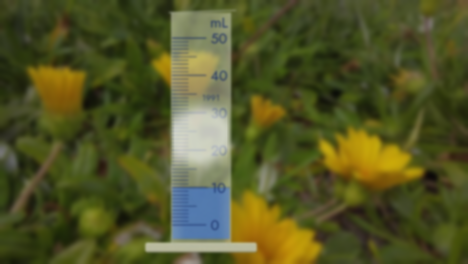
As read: **10** mL
